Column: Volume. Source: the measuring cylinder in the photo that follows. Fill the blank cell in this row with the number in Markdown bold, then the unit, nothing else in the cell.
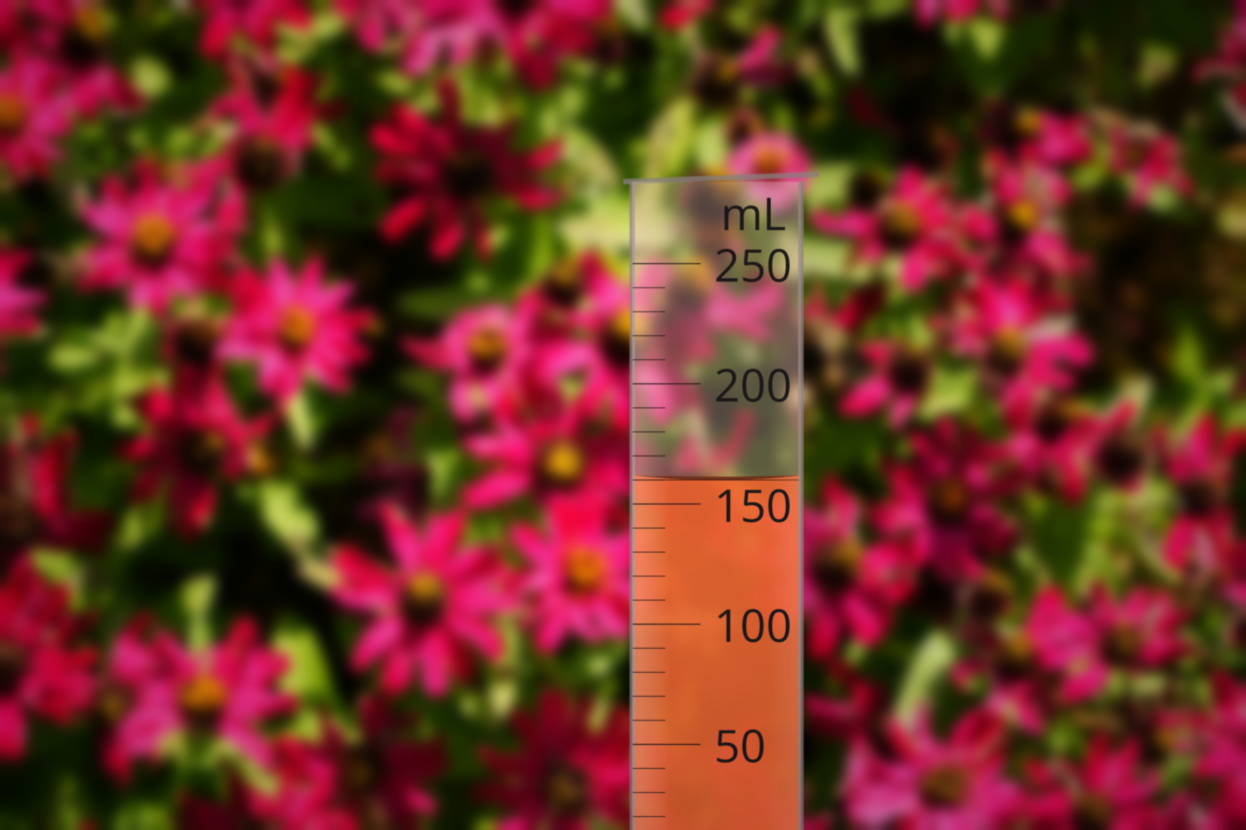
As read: **160** mL
